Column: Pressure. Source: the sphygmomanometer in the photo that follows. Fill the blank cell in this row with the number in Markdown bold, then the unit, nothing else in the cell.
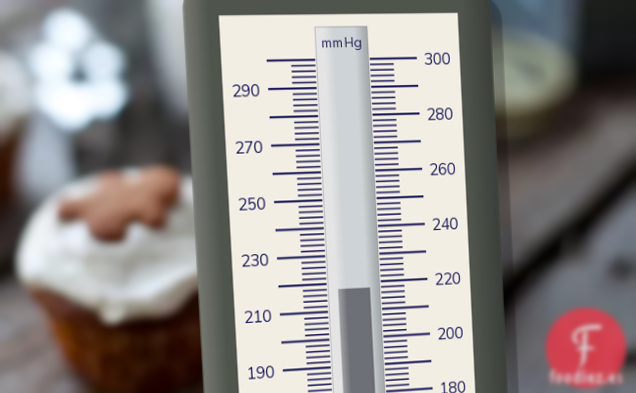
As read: **218** mmHg
